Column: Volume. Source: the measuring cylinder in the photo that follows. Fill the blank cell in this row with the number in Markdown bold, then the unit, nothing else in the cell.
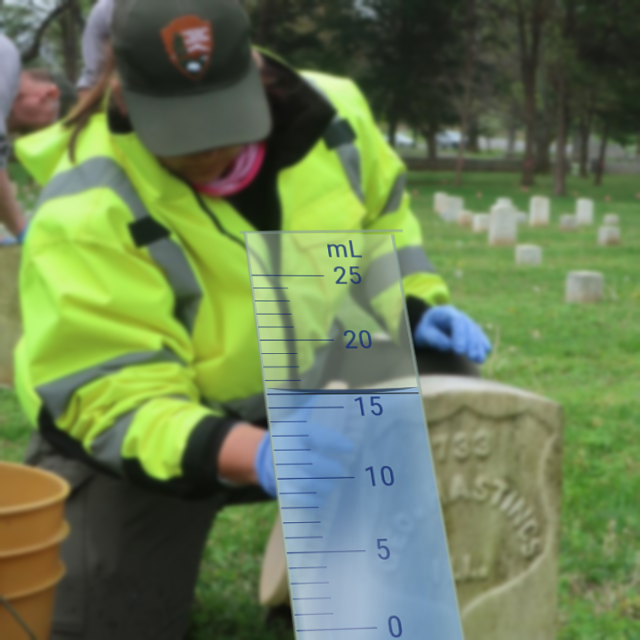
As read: **16** mL
